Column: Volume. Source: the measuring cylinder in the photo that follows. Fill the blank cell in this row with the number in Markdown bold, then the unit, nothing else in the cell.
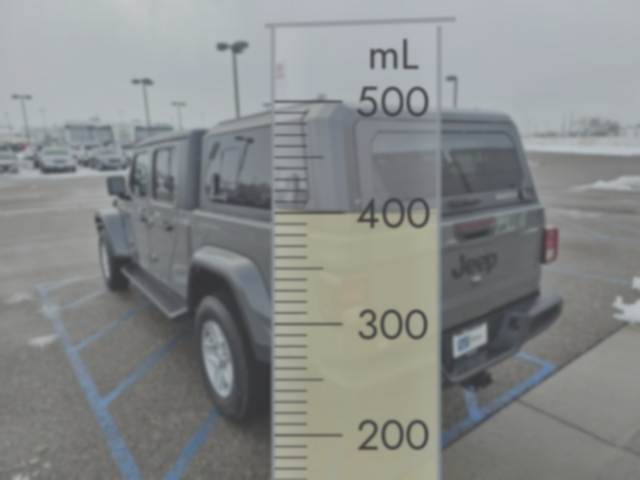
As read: **400** mL
